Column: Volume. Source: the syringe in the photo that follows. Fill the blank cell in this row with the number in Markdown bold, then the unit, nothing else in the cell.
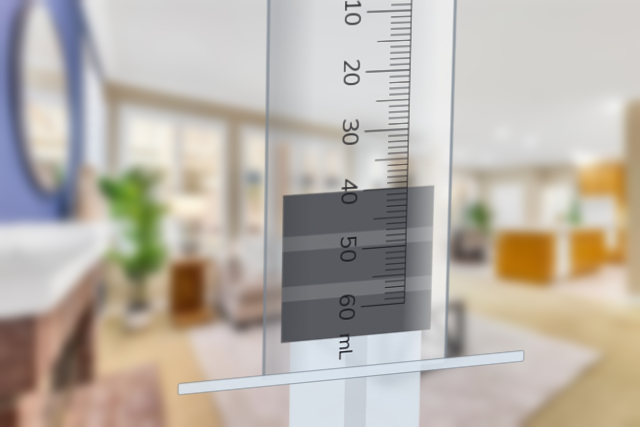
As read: **40** mL
